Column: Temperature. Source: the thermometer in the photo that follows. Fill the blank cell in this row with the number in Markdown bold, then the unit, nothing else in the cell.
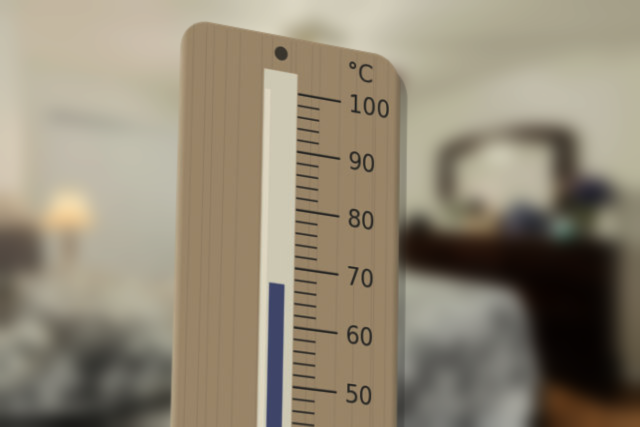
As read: **67** °C
